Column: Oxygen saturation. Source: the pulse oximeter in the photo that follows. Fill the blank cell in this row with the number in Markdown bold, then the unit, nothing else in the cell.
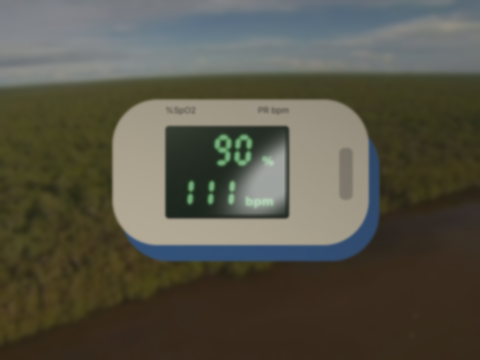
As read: **90** %
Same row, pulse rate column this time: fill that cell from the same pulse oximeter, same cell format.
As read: **111** bpm
